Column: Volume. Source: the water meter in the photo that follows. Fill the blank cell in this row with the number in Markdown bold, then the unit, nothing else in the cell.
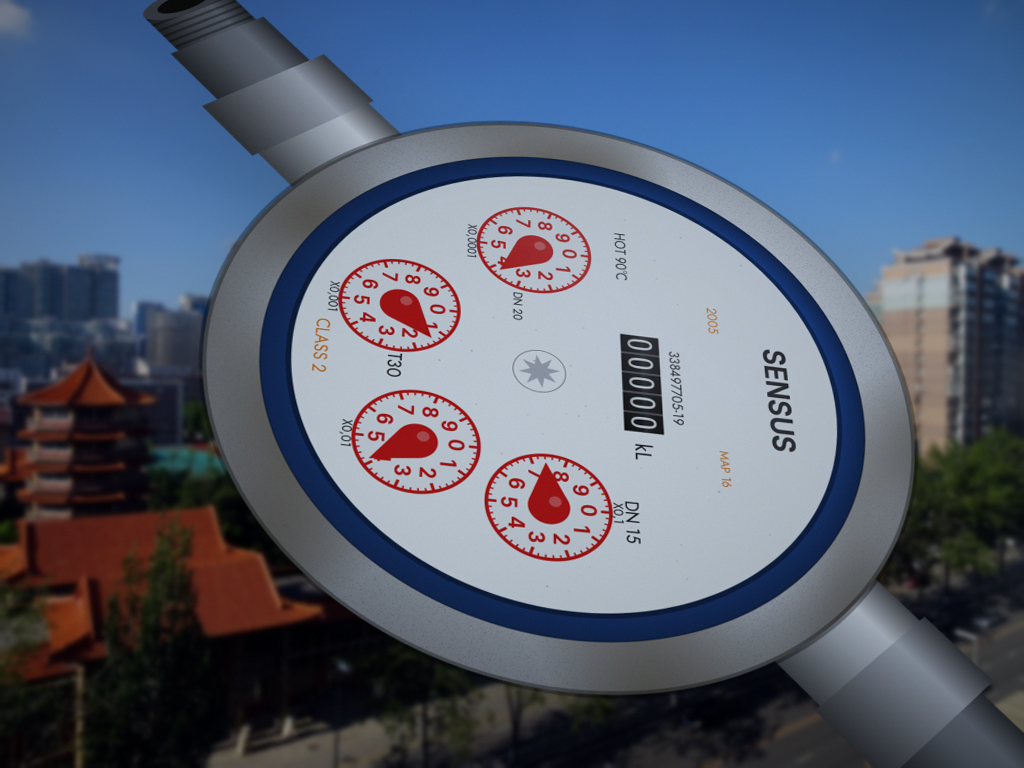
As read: **0.7413** kL
